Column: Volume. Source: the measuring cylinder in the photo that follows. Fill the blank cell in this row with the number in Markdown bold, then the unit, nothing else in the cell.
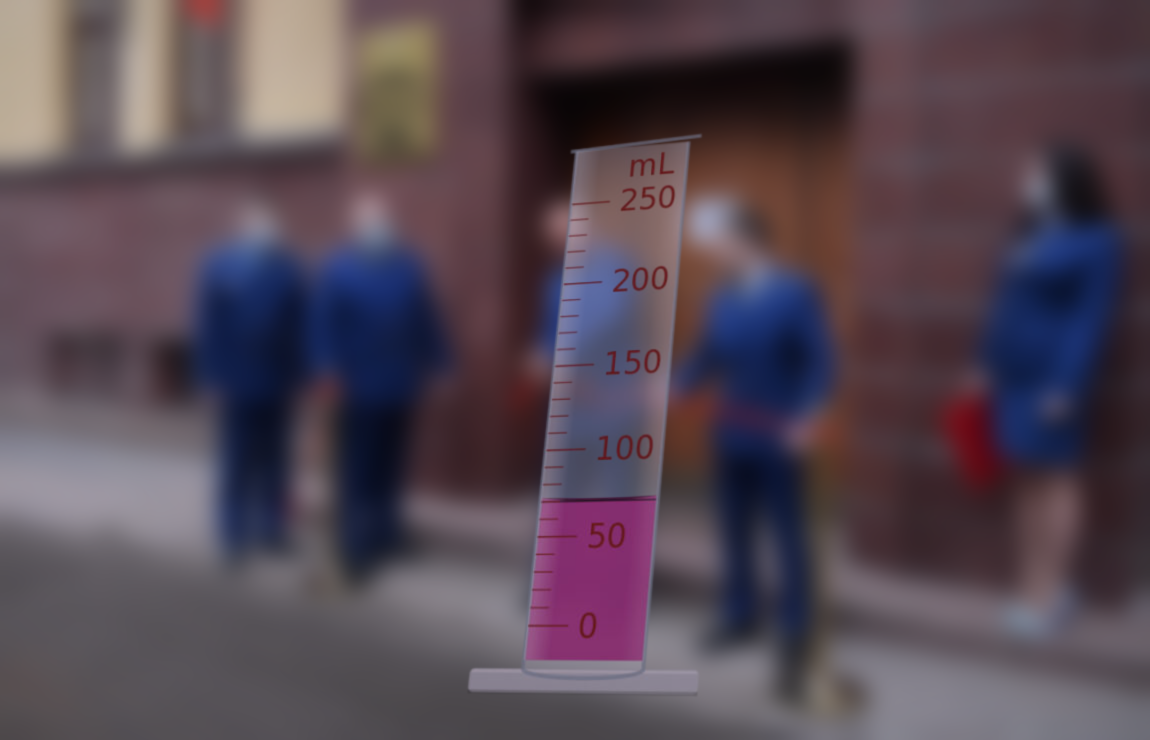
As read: **70** mL
